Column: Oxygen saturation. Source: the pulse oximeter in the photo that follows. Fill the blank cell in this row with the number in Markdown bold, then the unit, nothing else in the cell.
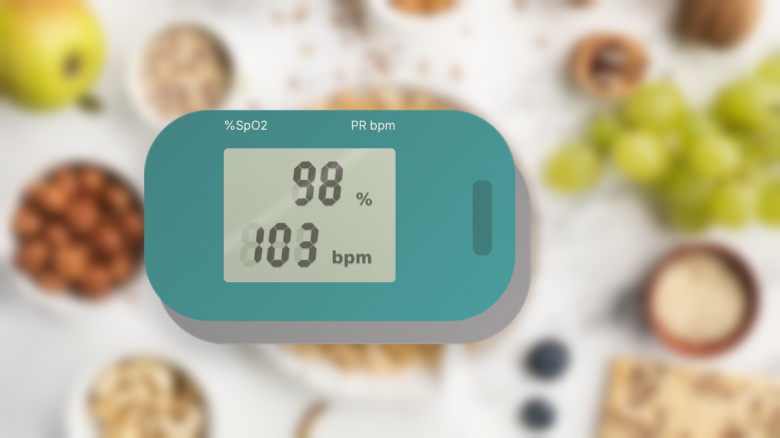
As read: **98** %
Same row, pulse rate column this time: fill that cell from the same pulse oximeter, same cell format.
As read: **103** bpm
